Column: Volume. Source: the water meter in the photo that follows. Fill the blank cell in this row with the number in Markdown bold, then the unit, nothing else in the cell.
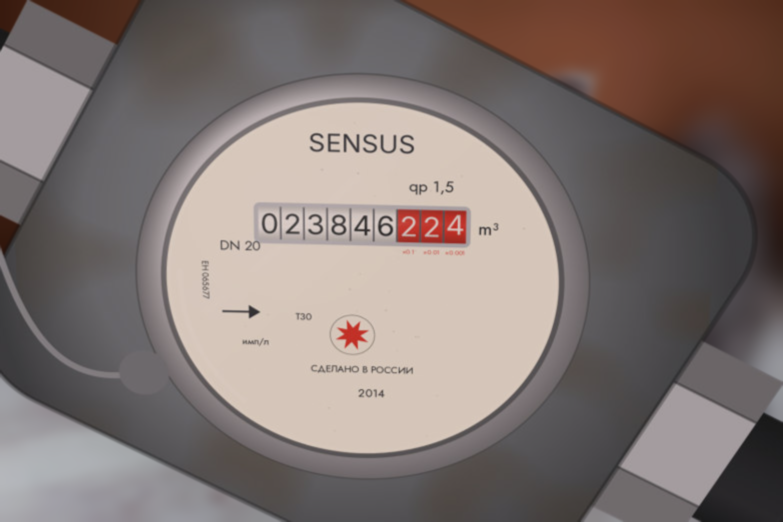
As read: **23846.224** m³
